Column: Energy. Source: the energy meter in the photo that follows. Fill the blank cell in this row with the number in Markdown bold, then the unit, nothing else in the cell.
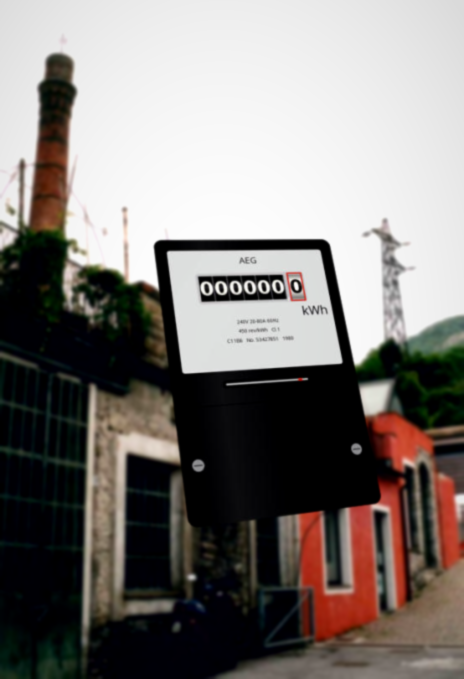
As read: **0.0** kWh
